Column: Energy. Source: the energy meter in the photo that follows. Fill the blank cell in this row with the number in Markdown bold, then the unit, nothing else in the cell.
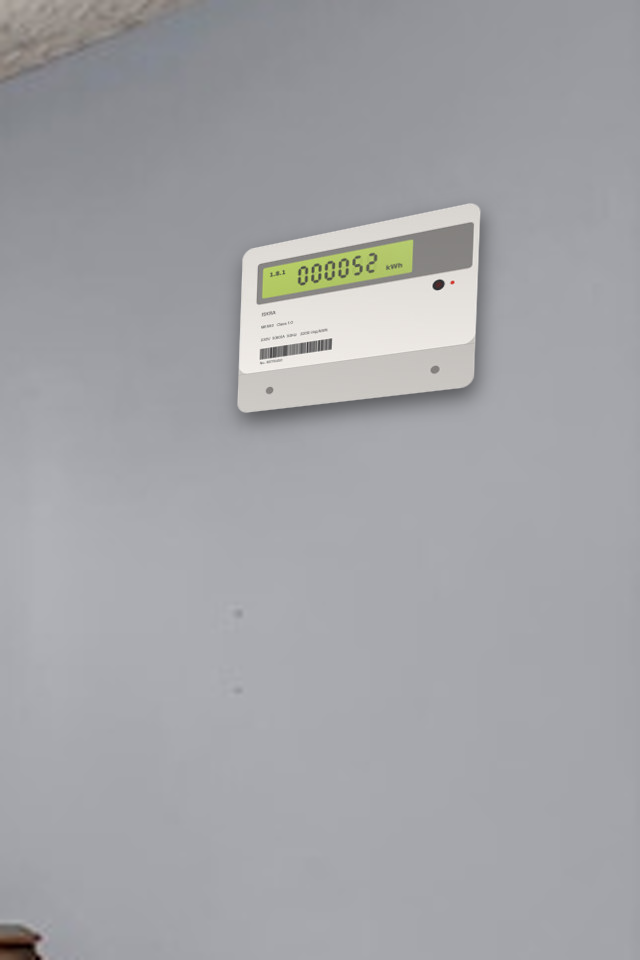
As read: **52** kWh
